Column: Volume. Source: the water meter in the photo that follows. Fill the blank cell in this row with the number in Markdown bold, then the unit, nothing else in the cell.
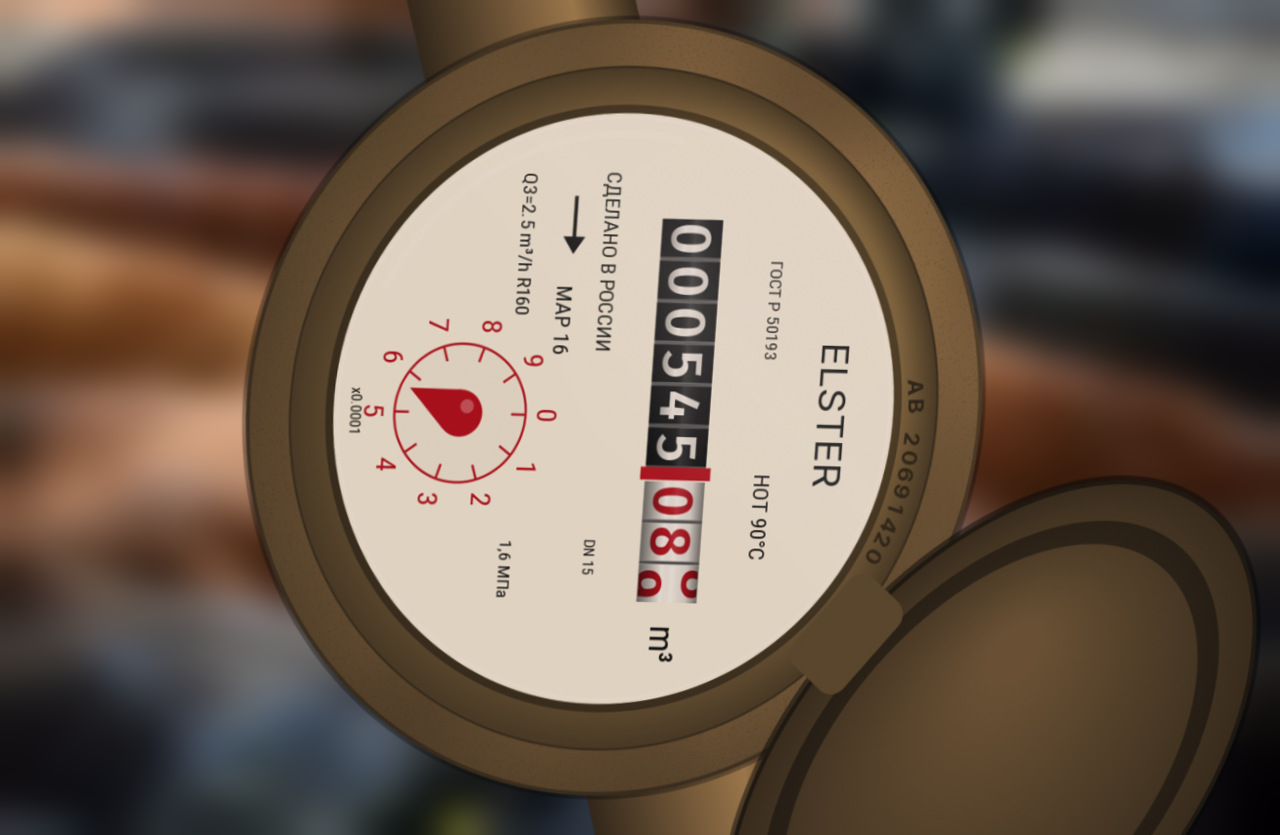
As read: **545.0885** m³
